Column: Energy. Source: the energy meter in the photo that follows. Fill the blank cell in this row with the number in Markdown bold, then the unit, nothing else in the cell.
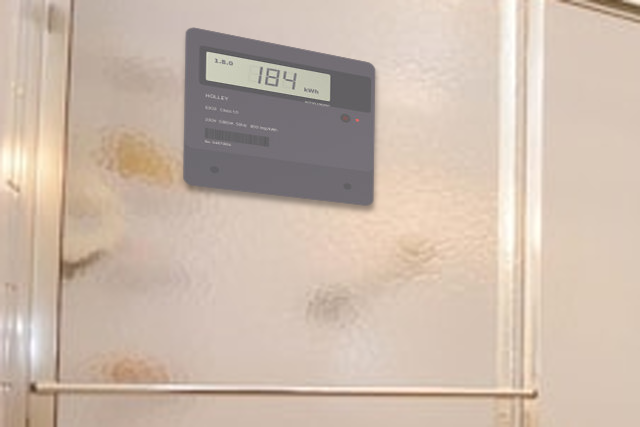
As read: **184** kWh
